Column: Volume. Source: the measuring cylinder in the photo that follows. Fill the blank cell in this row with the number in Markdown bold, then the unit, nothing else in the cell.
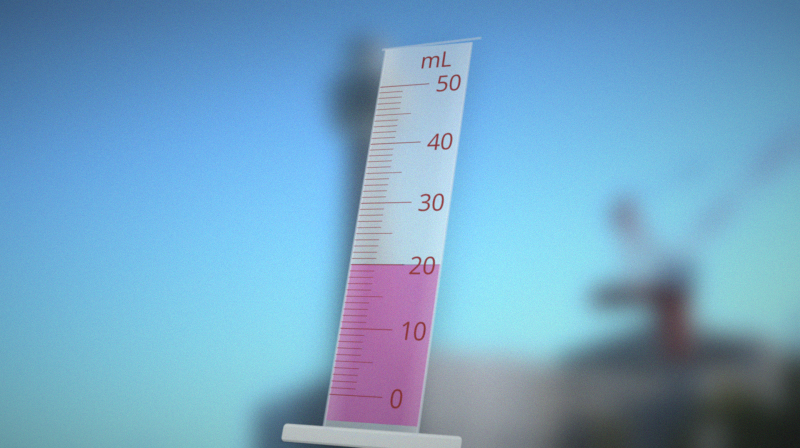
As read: **20** mL
